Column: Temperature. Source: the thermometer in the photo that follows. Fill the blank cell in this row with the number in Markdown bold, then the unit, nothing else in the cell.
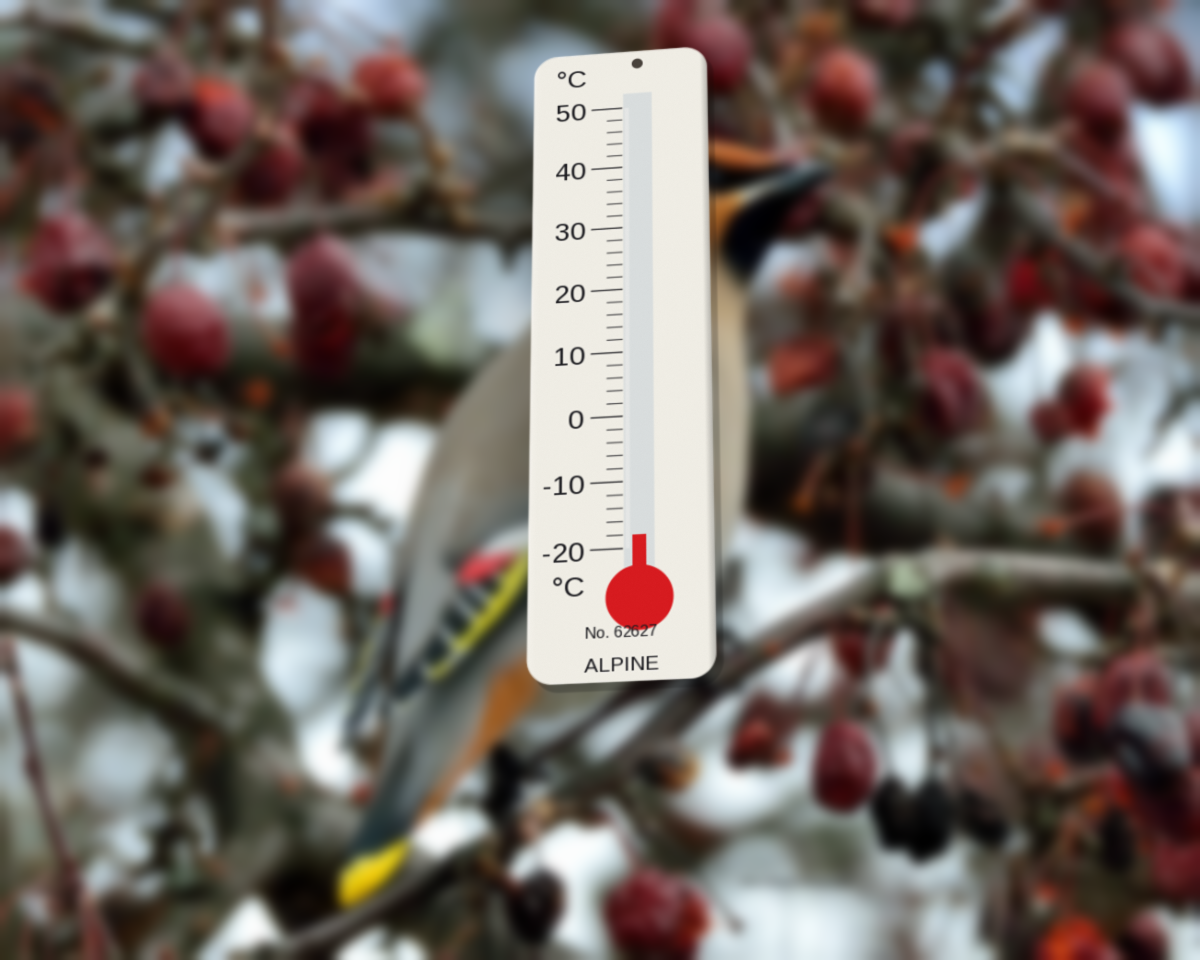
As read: **-18** °C
